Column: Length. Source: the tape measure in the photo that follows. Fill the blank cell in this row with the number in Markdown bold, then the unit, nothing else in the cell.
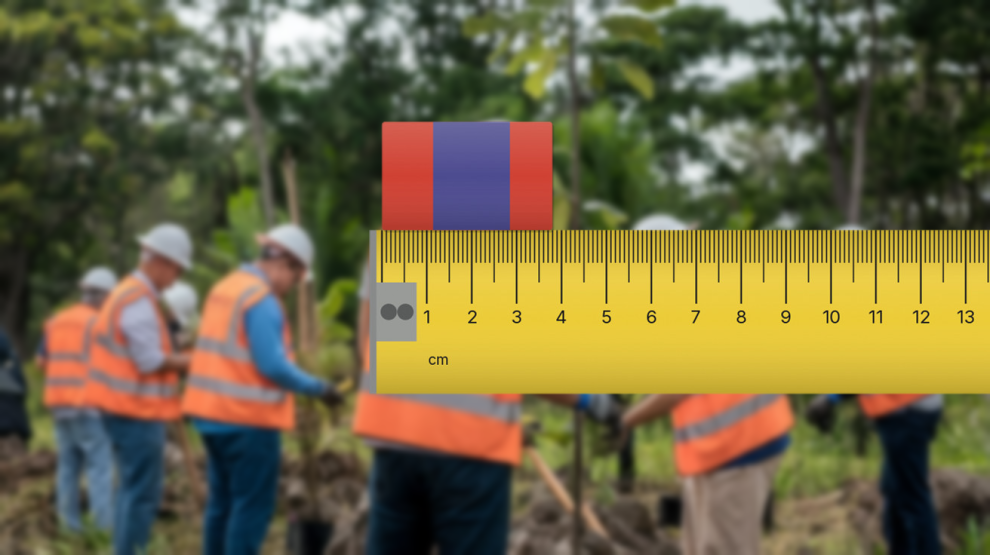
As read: **3.8** cm
